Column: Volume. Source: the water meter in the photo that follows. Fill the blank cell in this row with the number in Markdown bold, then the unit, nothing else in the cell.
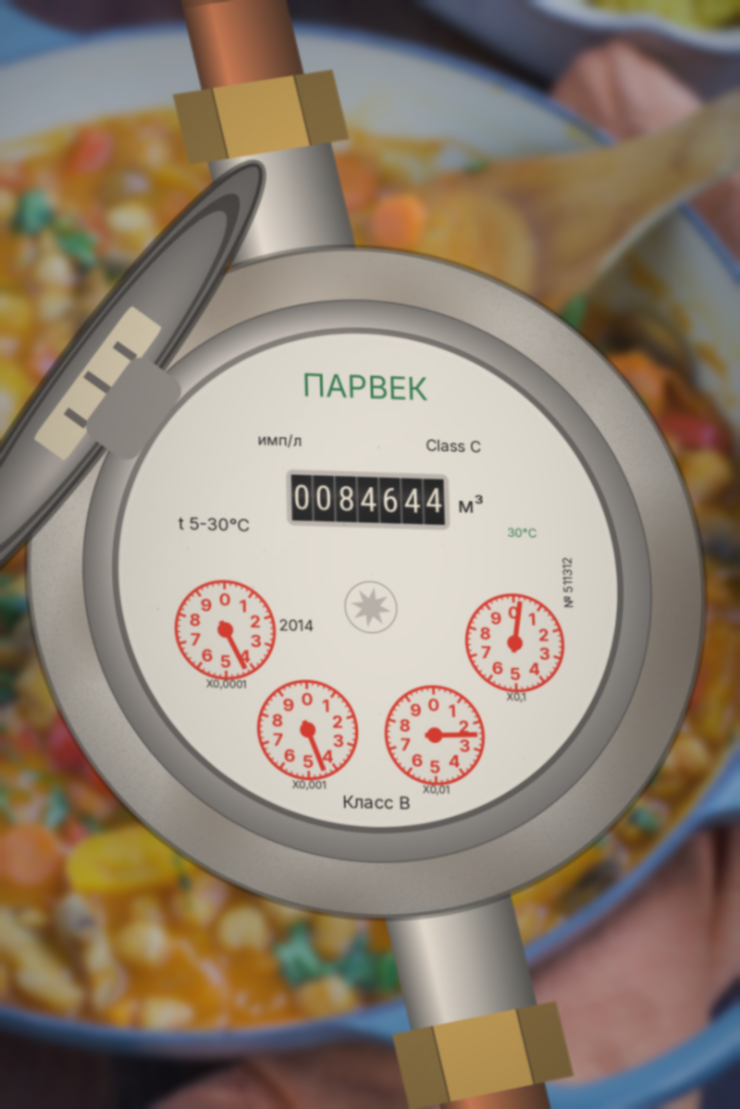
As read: **84644.0244** m³
